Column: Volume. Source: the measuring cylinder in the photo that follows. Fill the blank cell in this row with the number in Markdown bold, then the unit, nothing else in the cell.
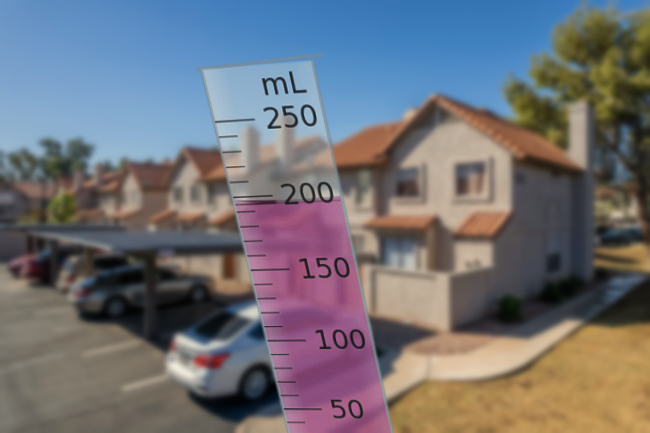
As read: **195** mL
